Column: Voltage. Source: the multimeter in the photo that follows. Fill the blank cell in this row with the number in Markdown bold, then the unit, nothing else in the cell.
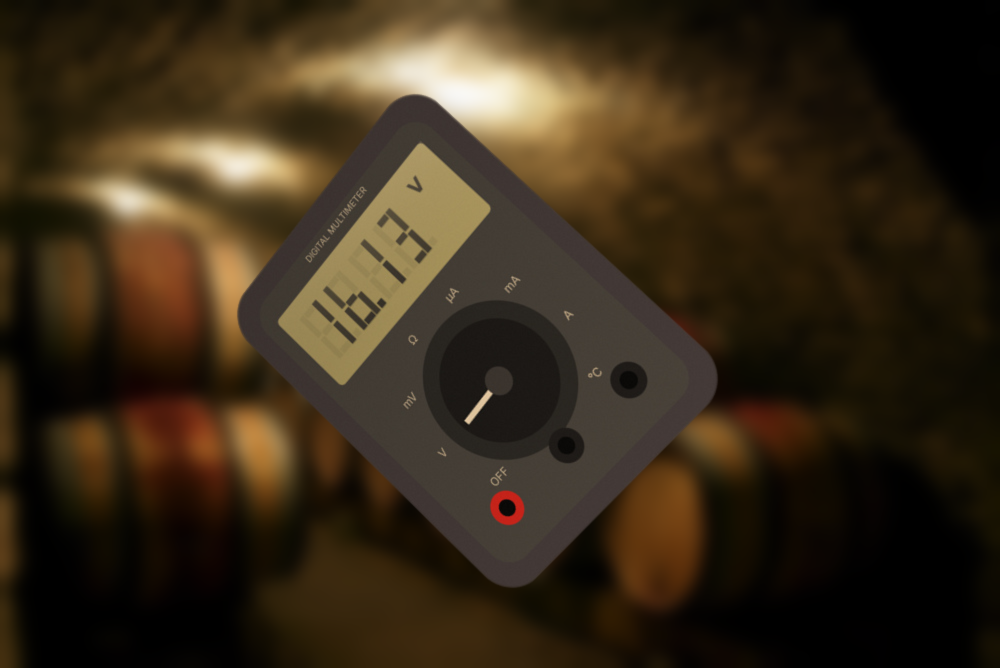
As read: **16.13** V
